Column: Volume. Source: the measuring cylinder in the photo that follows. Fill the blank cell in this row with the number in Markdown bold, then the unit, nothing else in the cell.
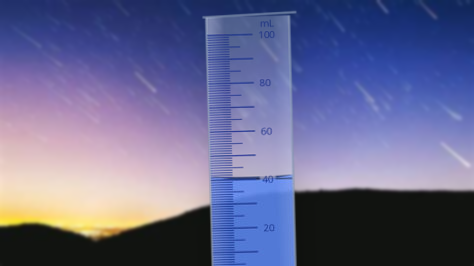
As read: **40** mL
